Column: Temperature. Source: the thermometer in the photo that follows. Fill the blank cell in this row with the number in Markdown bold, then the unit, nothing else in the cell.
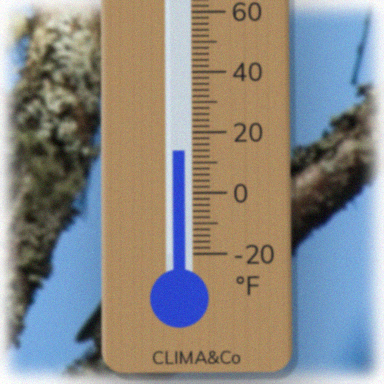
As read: **14** °F
